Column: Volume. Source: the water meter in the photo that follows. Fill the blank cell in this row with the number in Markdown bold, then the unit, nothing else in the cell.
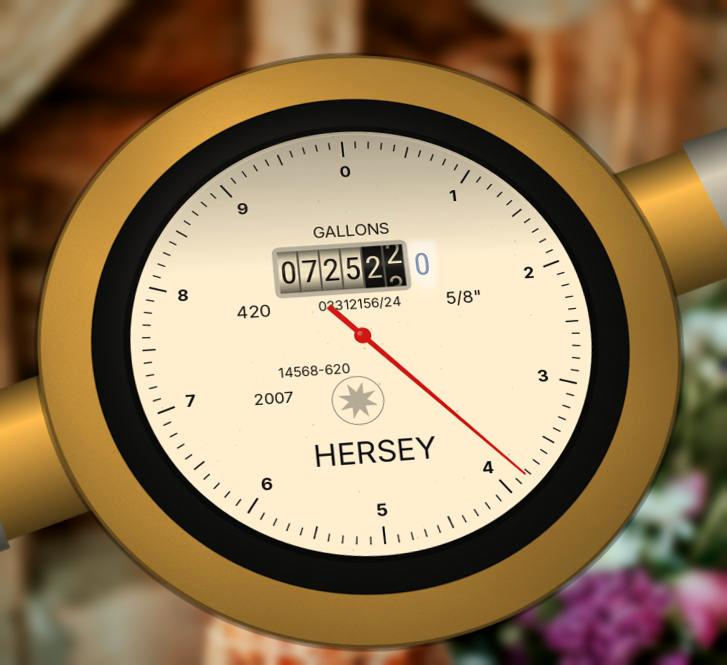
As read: **725223.8** gal
